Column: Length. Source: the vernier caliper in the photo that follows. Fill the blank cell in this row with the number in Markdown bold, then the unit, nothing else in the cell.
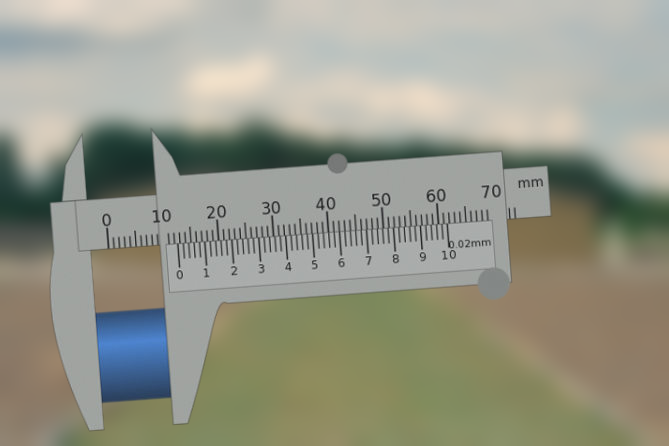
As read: **12.6** mm
